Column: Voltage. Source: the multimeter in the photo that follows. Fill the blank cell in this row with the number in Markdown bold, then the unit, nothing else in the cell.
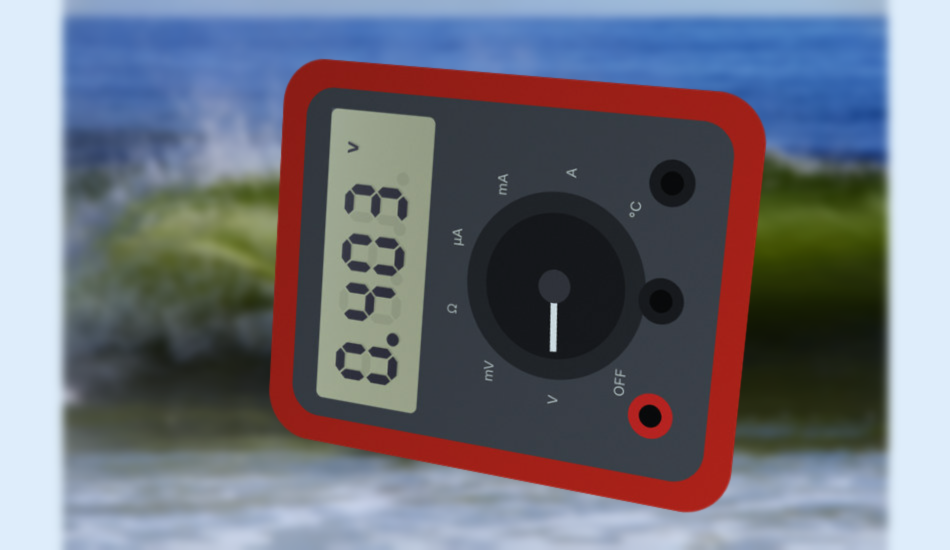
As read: **0.403** V
